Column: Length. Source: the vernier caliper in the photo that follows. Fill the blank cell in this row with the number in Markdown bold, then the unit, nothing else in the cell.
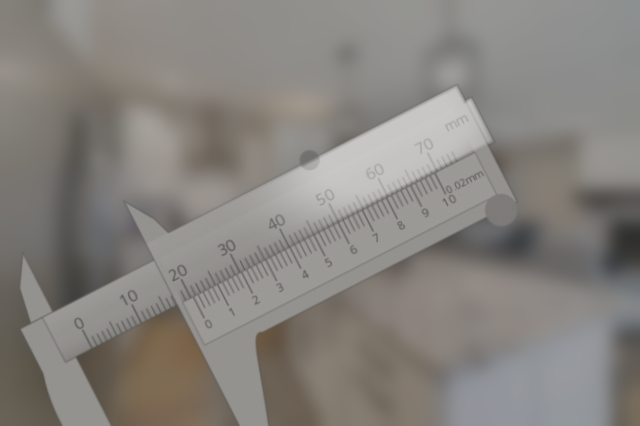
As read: **20.5** mm
